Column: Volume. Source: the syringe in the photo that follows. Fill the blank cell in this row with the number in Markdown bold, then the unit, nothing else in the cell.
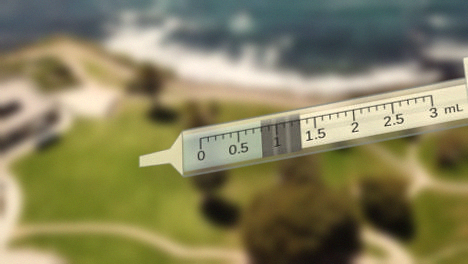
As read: **0.8** mL
